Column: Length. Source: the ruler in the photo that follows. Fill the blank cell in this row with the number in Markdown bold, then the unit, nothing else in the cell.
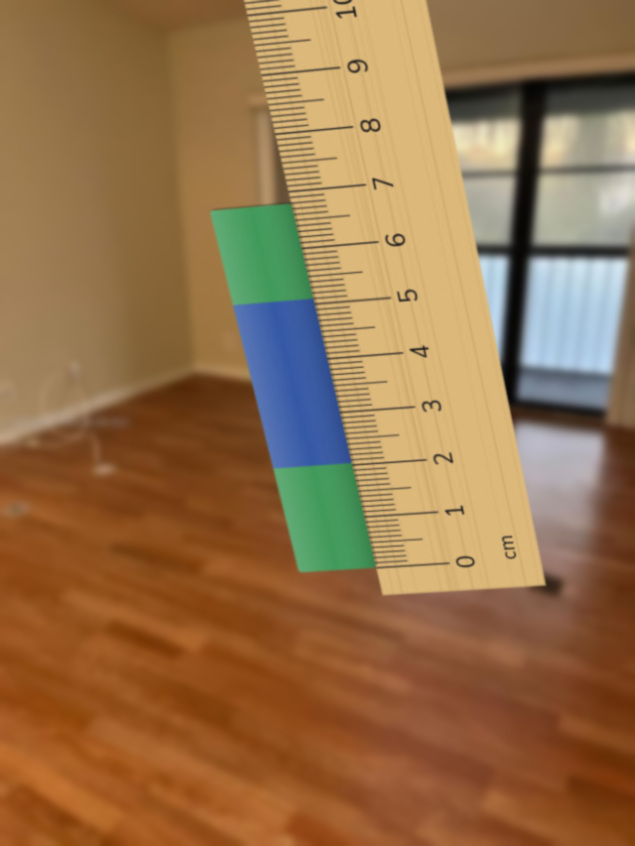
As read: **6.8** cm
